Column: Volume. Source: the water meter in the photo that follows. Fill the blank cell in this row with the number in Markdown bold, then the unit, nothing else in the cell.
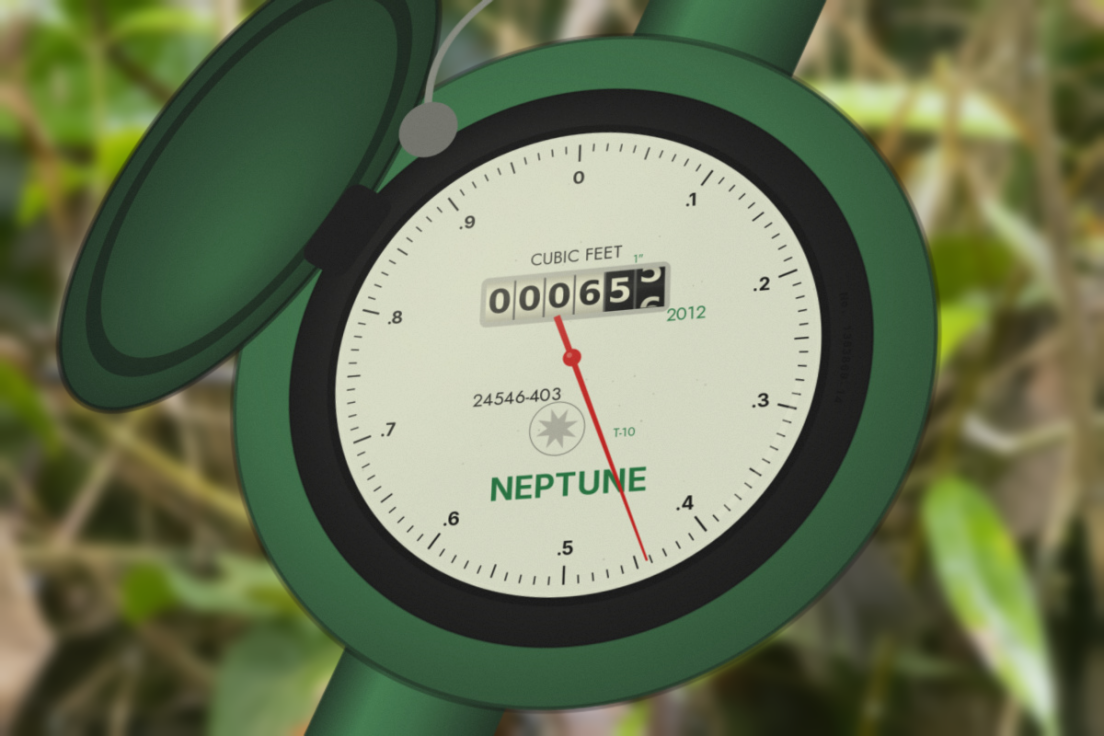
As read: **655.44** ft³
